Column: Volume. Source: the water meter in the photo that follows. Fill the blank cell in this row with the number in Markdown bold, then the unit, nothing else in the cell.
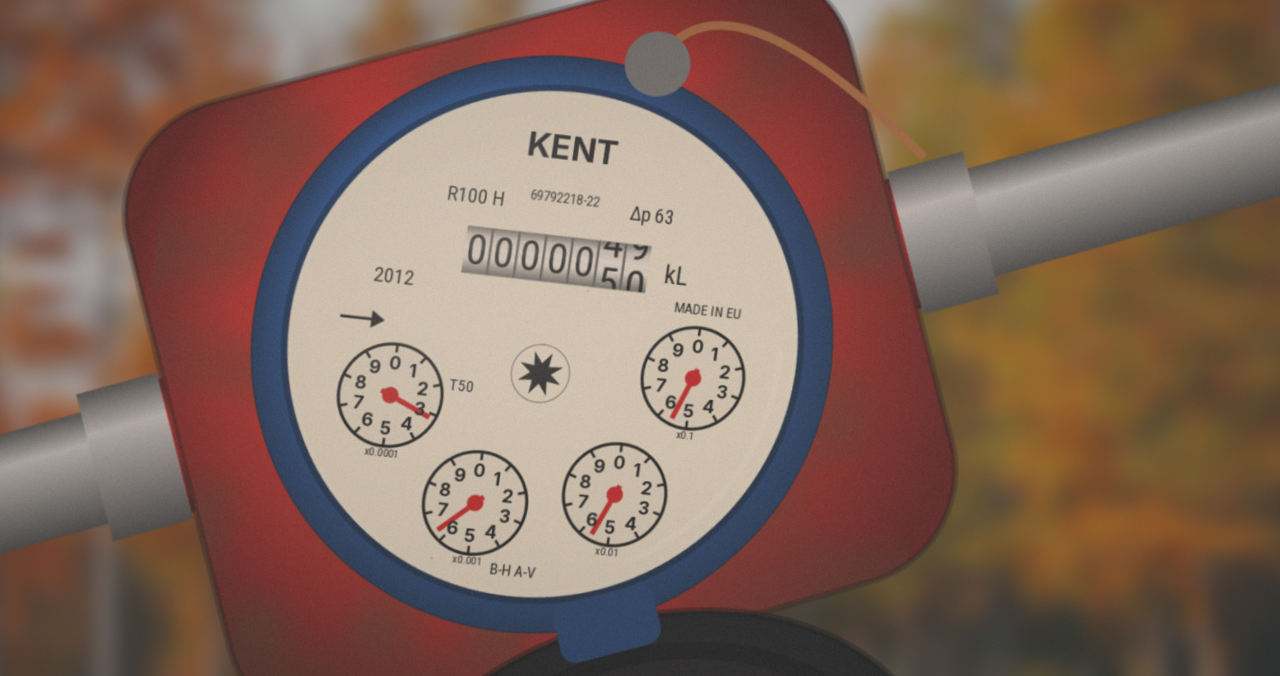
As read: **49.5563** kL
